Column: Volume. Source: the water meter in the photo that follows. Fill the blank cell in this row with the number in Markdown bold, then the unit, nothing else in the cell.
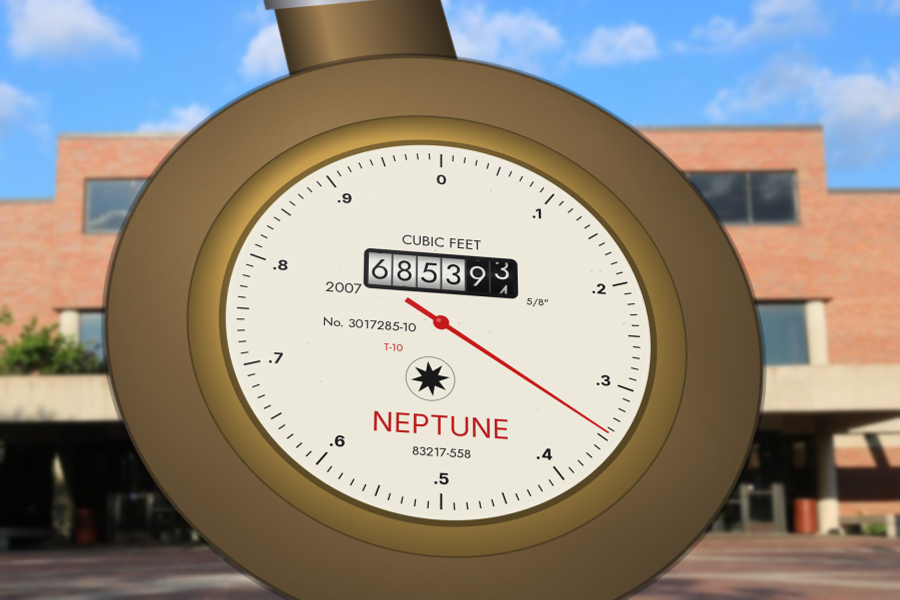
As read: **685393.34** ft³
